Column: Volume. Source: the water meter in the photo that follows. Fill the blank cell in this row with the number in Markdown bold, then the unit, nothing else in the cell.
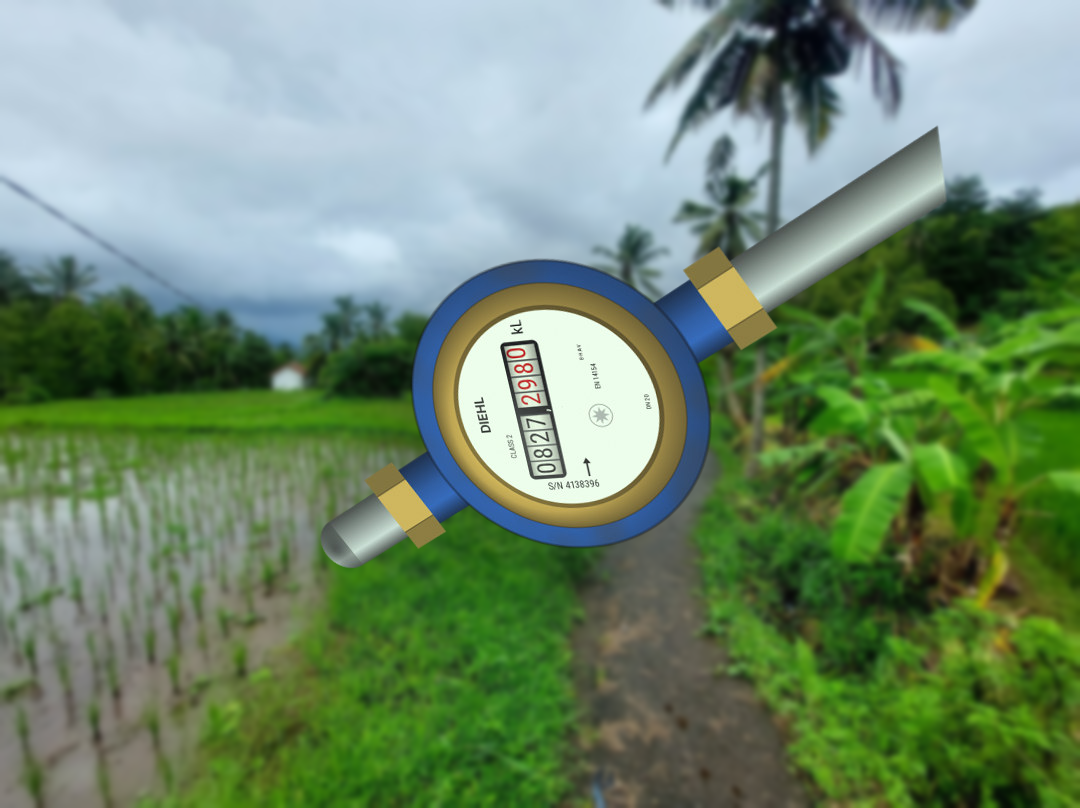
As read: **827.2980** kL
